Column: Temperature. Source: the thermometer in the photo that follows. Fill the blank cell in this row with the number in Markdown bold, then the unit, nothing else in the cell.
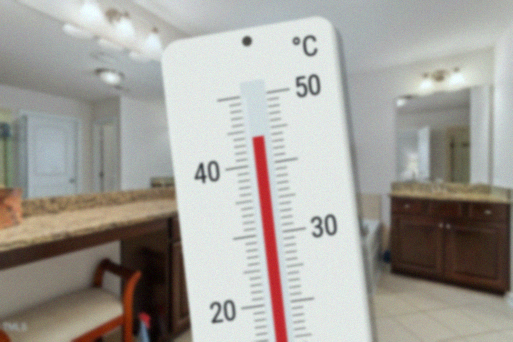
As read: **44** °C
